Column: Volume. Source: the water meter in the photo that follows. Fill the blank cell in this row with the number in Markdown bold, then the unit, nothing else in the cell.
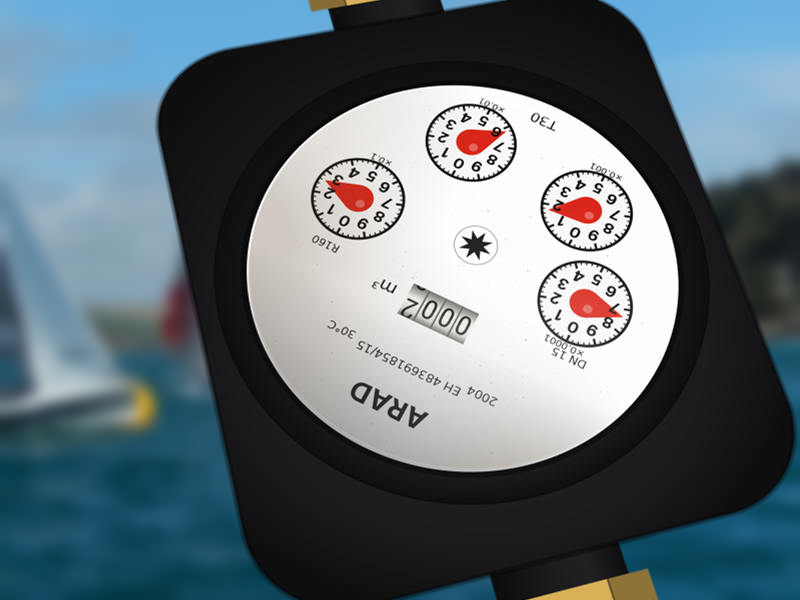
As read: **2.2617** m³
